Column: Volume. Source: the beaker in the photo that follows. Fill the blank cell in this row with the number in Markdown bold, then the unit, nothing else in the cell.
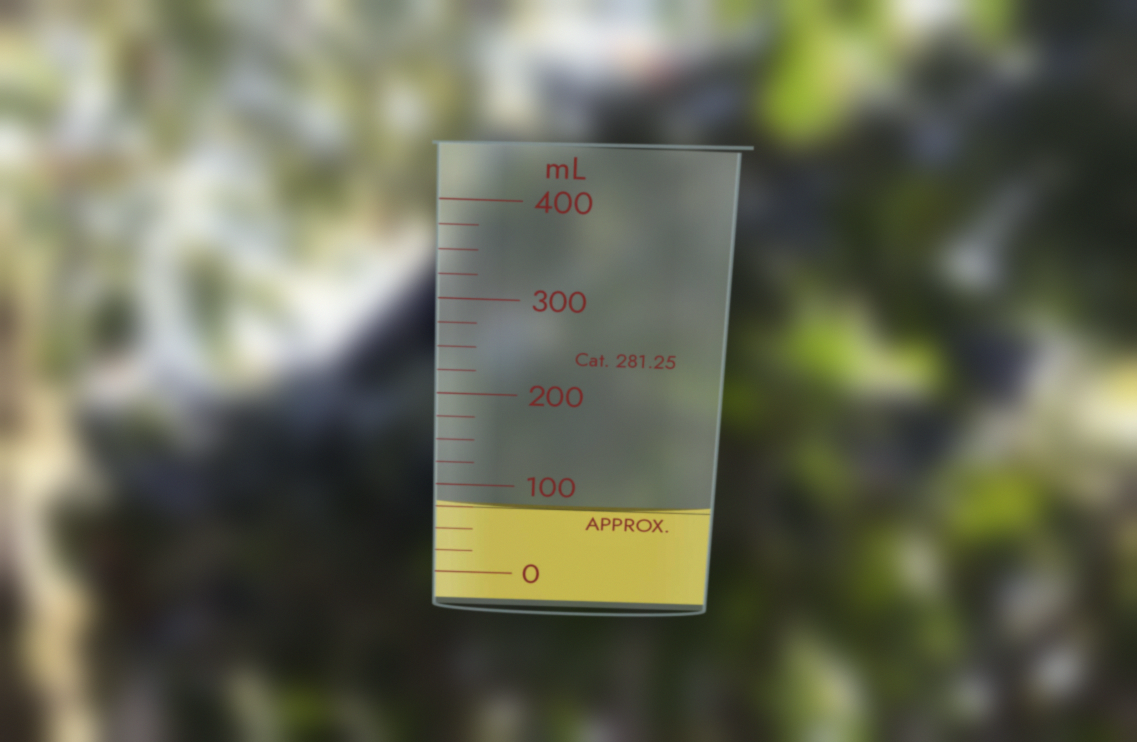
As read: **75** mL
